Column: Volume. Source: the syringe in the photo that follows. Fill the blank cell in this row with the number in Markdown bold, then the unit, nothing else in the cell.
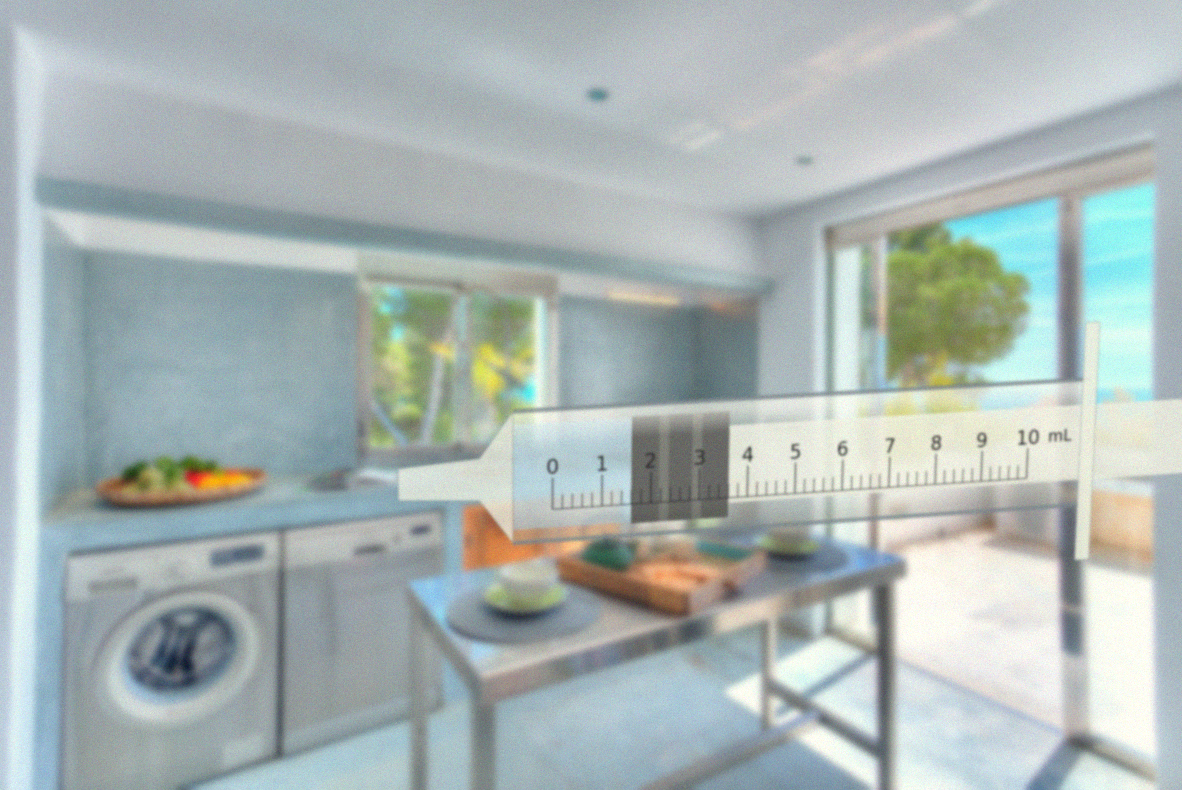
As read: **1.6** mL
